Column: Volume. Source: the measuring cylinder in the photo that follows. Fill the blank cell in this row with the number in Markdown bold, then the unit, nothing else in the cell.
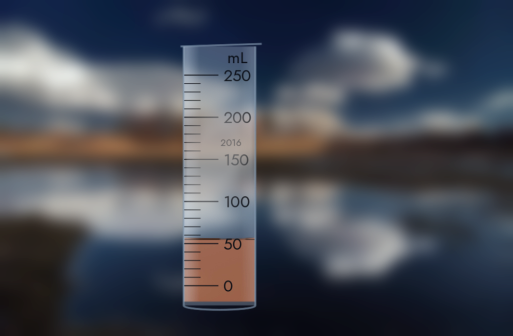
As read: **55** mL
